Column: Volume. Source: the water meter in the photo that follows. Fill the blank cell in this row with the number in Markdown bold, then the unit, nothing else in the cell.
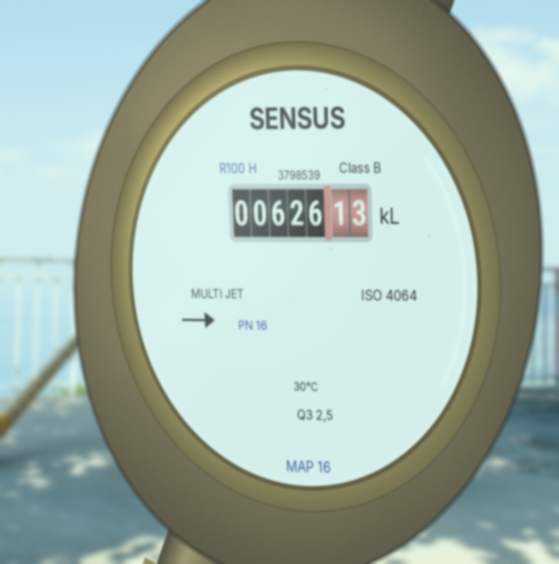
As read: **626.13** kL
